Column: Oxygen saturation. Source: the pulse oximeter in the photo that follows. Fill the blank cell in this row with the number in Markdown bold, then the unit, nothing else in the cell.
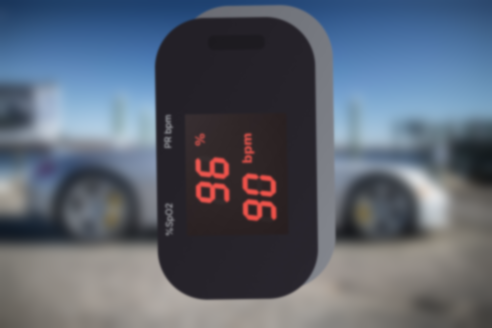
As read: **96** %
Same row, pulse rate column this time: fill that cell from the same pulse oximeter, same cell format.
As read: **90** bpm
